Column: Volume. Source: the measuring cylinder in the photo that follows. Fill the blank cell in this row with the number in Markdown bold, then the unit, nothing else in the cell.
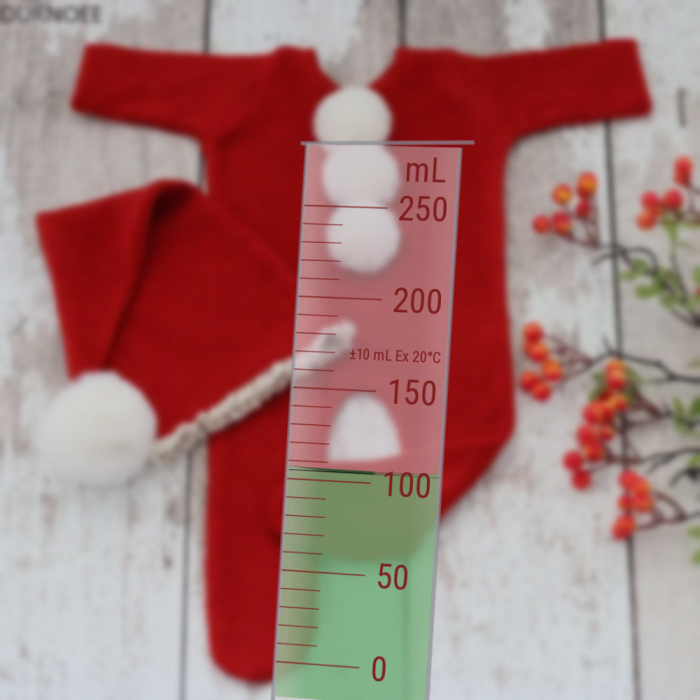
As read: **105** mL
